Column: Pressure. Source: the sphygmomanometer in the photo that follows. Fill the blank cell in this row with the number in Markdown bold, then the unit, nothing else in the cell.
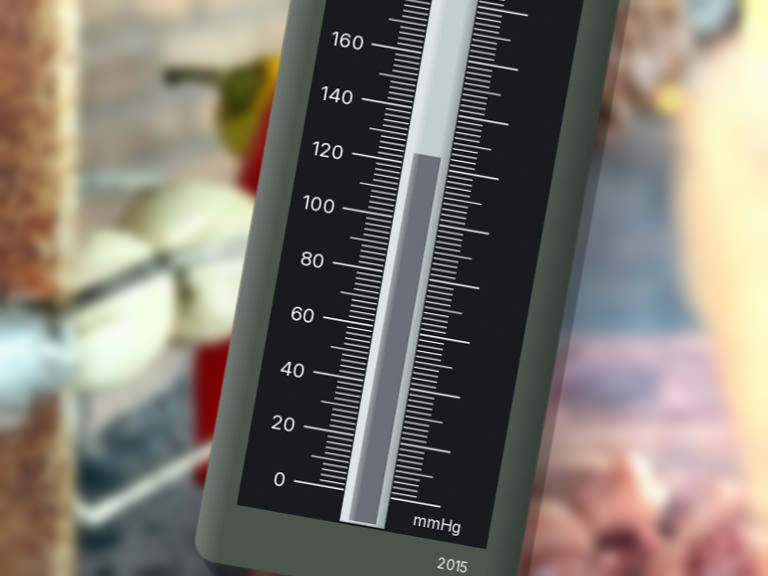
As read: **124** mmHg
